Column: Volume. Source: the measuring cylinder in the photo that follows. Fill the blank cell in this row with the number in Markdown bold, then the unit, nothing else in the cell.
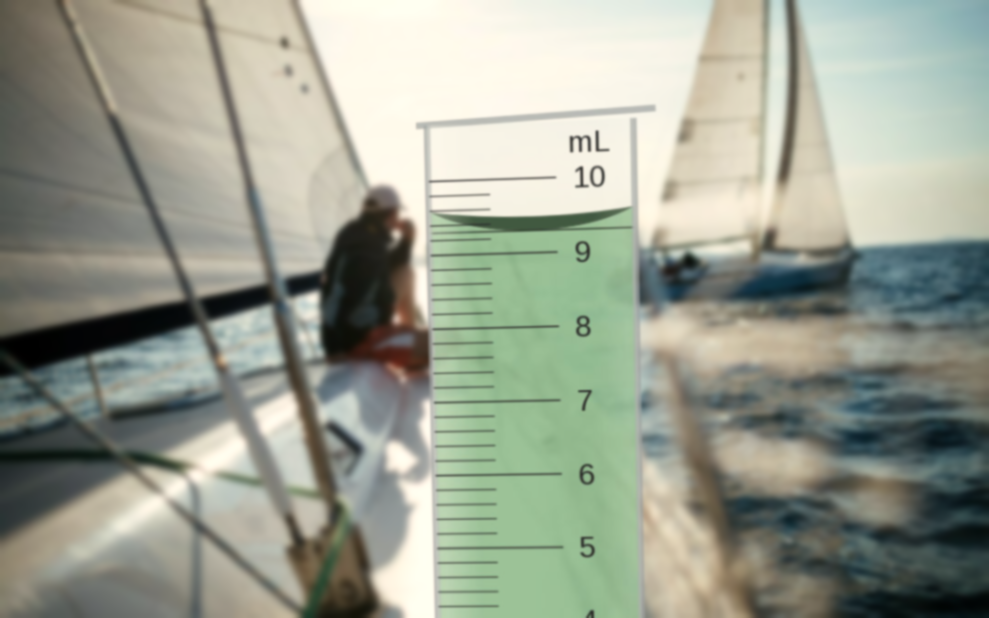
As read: **9.3** mL
